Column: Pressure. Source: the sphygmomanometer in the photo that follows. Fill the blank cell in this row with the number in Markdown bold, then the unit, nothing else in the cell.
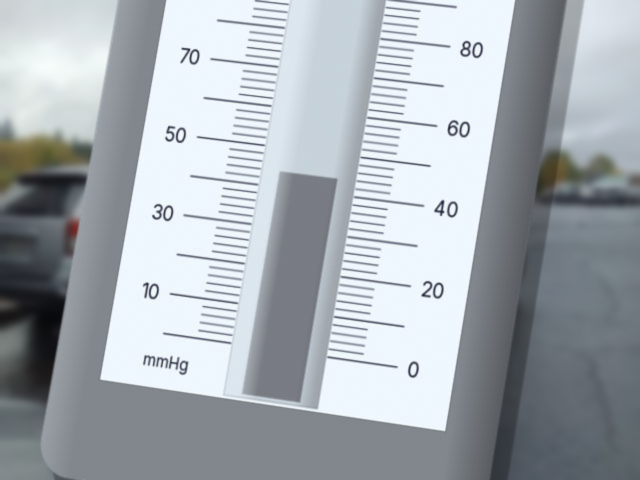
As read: **44** mmHg
